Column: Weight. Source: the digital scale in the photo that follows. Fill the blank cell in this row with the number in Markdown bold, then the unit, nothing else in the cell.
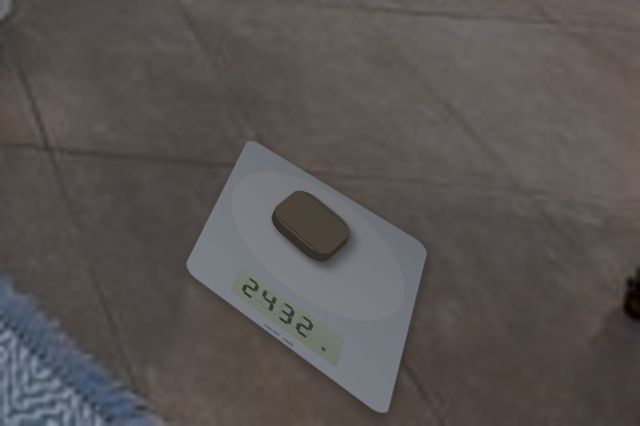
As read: **2432** g
